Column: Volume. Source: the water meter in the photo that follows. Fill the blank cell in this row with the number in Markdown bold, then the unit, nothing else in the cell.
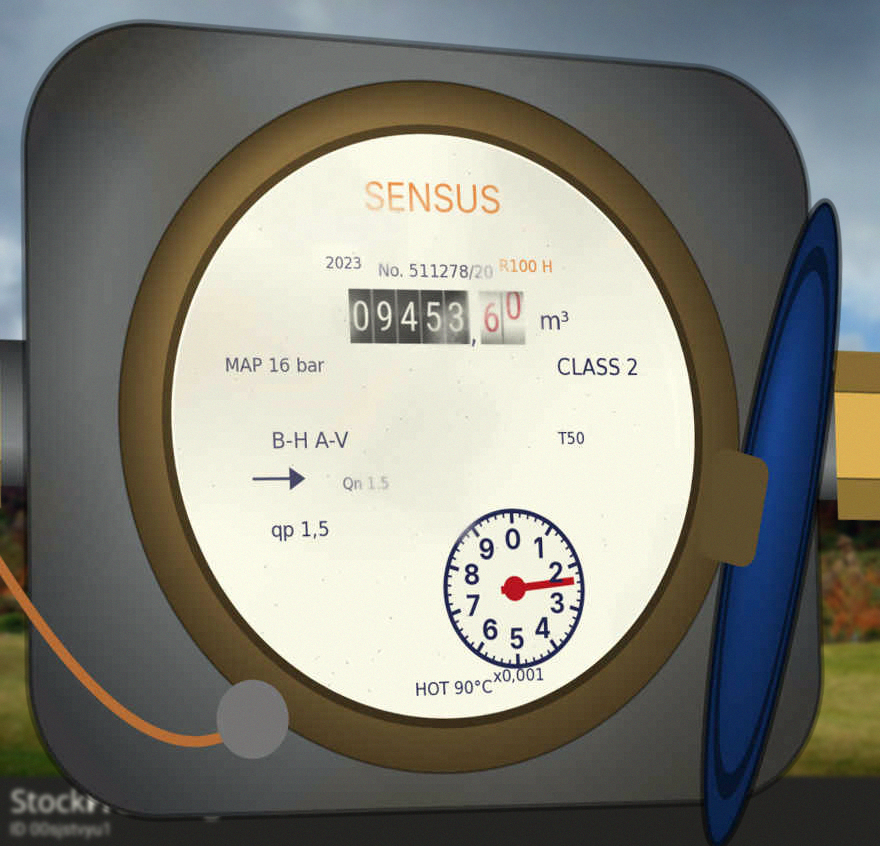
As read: **9453.602** m³
